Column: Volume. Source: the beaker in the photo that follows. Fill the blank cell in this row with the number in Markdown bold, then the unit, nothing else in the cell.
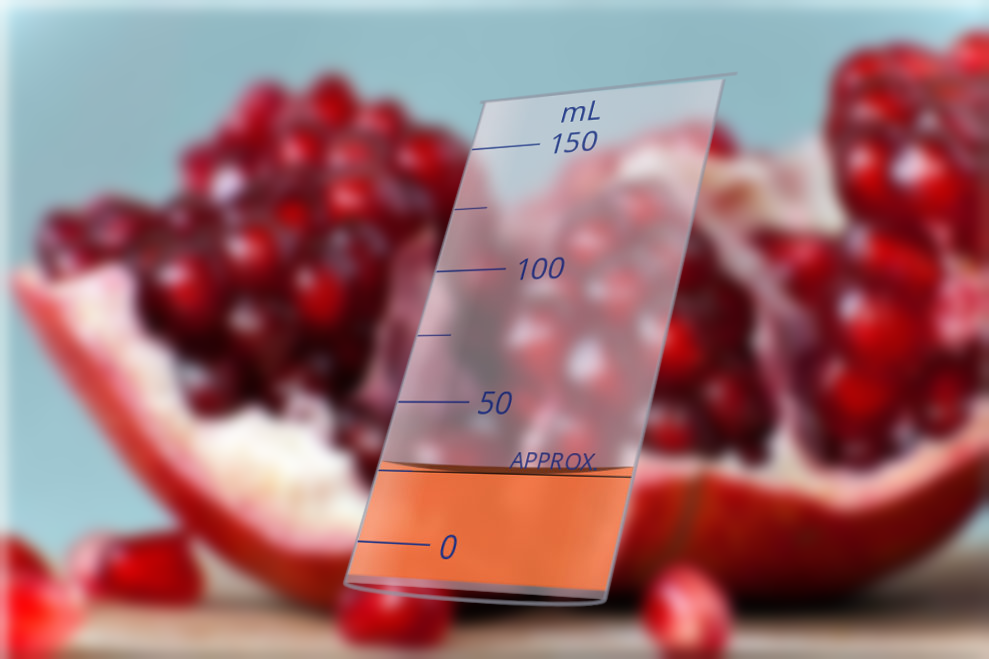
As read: **25** mL
